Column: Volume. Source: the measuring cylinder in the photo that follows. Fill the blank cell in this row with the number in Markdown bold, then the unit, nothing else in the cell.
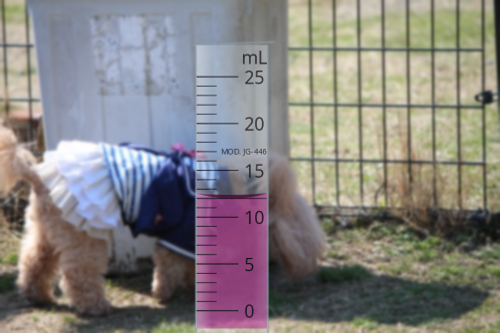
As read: **12** mL
